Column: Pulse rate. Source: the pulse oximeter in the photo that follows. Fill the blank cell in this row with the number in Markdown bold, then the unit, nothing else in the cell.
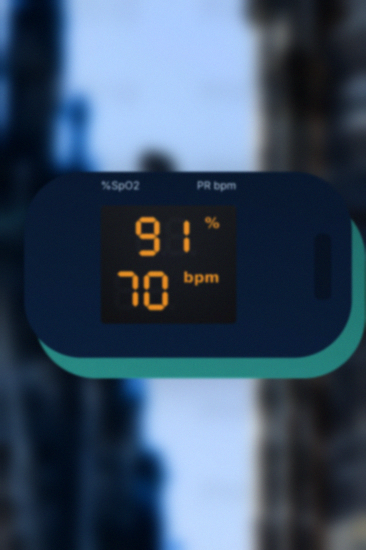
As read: **70** bpm
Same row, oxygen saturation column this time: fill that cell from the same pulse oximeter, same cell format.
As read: **91** %
